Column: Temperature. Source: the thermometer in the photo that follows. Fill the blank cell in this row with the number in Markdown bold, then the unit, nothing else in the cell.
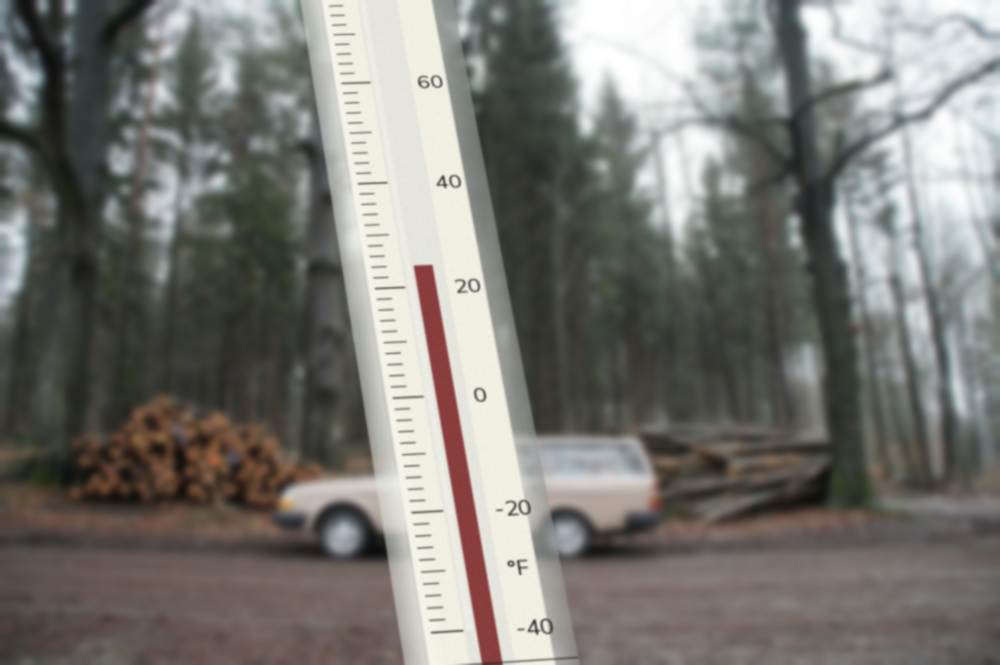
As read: **24** °F
